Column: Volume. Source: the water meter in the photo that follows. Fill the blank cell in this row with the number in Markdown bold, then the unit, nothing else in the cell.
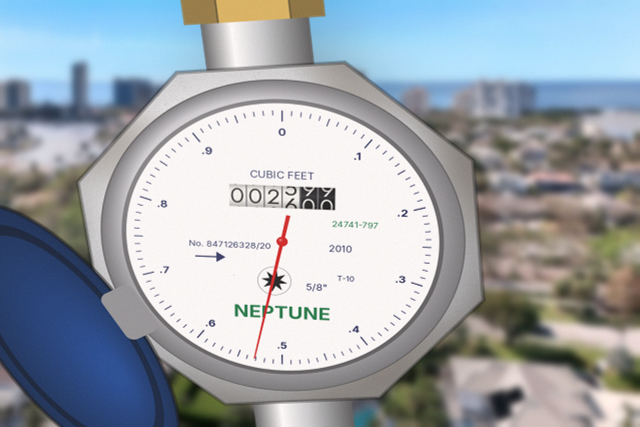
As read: **2599.53** ft³
